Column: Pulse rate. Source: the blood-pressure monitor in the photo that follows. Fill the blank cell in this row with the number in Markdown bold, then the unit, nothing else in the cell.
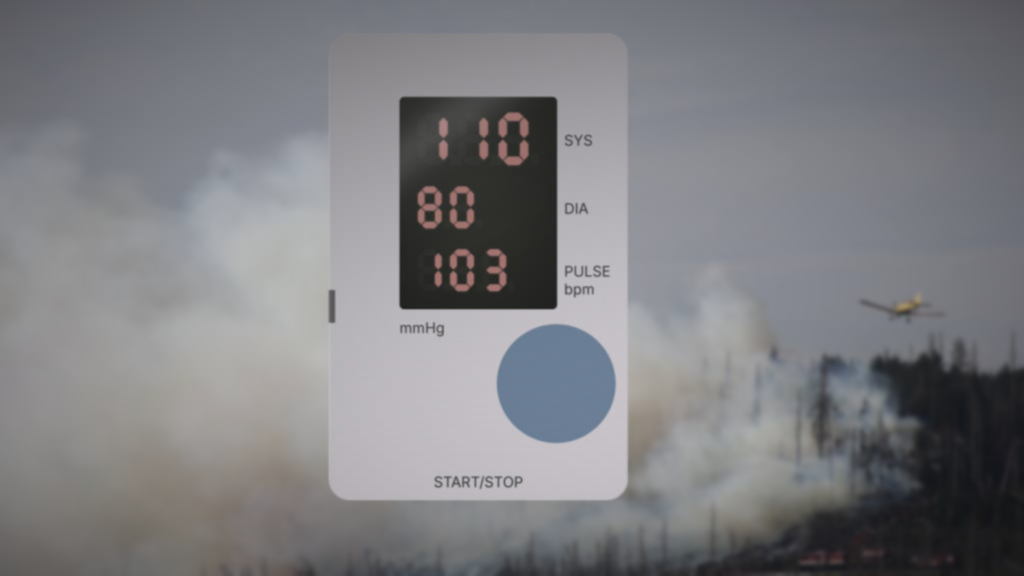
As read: **103** bpm
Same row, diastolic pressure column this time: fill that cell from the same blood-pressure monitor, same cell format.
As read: **80** mmHg
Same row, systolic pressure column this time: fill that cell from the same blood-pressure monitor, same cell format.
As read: **110** mmHg
